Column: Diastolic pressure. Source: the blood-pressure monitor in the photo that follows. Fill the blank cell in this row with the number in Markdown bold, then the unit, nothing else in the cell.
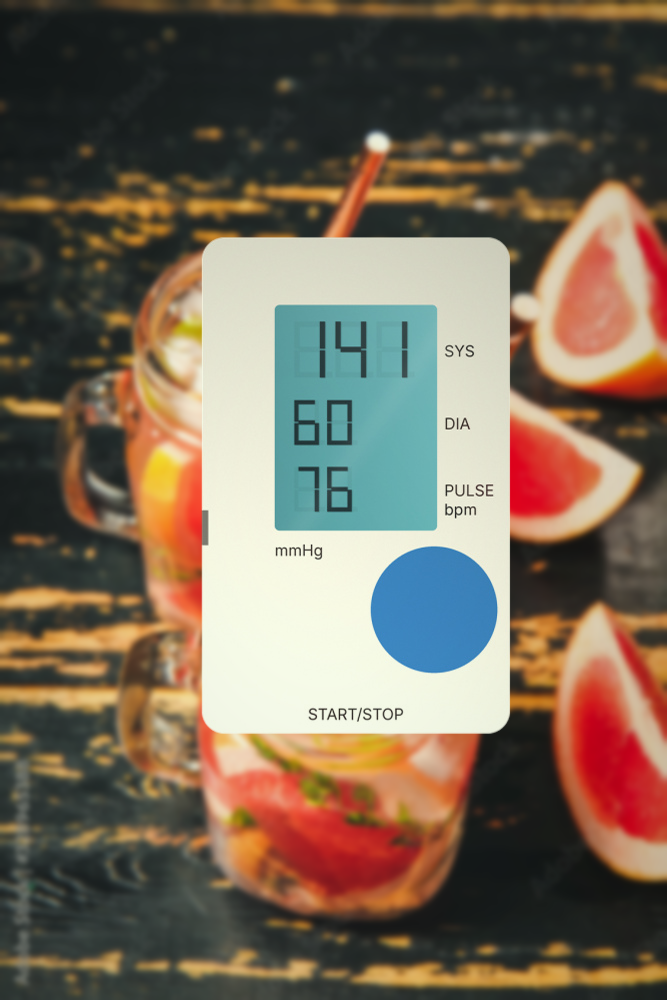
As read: **60** mmHg
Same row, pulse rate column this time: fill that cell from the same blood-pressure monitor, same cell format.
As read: **76** bpm
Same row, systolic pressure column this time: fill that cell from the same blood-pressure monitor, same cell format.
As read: **141** mmHg
